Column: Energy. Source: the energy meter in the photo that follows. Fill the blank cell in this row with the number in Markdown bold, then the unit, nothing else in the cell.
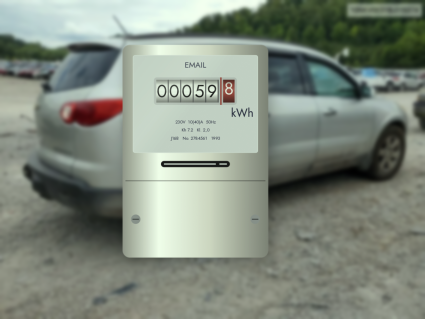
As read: **59.8** kWh
